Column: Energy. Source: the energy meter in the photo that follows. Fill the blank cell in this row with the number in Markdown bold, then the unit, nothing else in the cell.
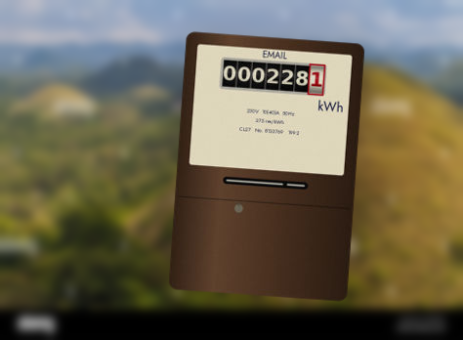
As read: **228.1** kWh
